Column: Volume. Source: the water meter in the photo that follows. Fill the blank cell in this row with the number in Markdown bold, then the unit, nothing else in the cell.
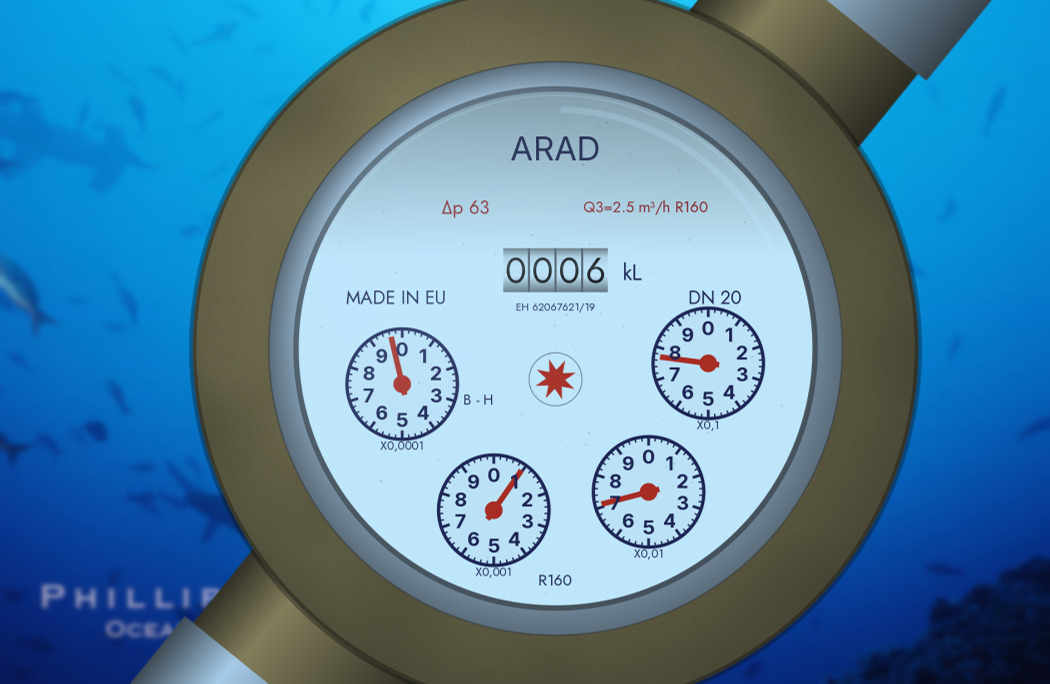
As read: **6.7709** kL
